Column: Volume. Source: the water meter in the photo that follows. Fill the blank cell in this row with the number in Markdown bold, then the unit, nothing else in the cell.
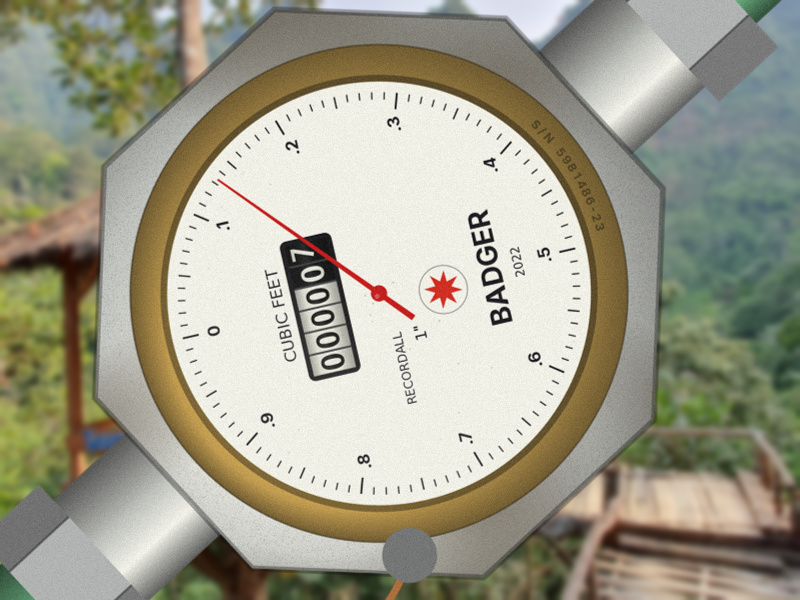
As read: **7.13** ft³
